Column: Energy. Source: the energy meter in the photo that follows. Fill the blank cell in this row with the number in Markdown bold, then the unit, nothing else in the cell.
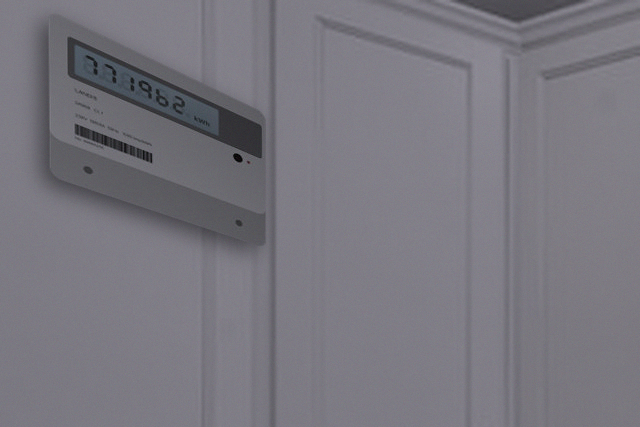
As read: **771962** kWh
